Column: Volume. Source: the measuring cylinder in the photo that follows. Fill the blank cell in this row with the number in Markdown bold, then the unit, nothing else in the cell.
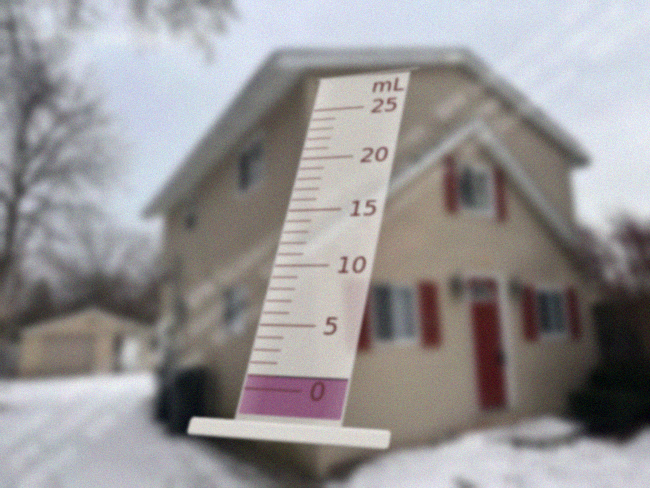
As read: **1** mL
